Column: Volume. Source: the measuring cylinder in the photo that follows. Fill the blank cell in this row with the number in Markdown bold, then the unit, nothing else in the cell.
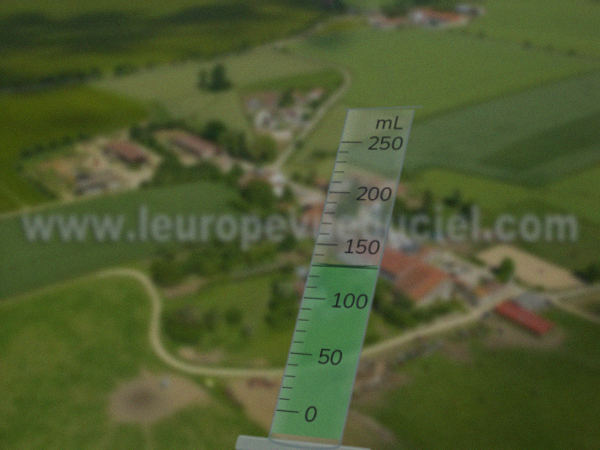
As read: **130** mL
